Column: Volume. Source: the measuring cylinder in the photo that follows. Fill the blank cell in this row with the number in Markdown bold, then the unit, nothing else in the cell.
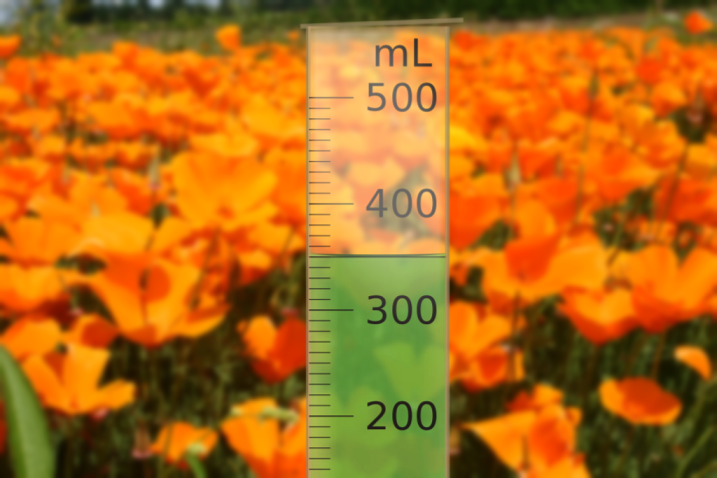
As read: **350** mL
